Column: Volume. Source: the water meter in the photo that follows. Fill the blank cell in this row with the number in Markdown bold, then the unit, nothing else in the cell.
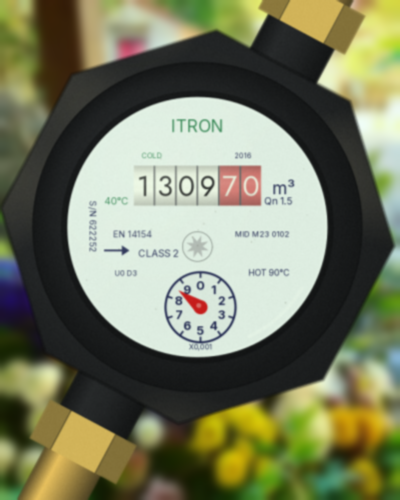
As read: **1309.708** m³
